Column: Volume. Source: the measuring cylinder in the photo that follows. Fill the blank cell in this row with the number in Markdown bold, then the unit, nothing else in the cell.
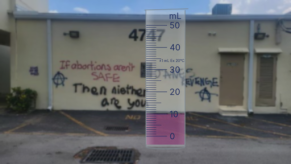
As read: **10** mL
